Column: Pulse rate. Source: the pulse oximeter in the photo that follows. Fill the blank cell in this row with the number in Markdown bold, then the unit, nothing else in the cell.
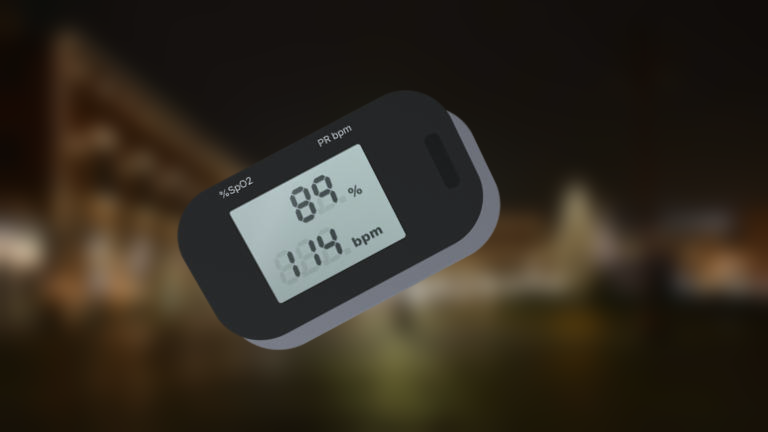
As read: **114** bpm
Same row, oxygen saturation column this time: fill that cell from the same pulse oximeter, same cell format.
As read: **89** %
